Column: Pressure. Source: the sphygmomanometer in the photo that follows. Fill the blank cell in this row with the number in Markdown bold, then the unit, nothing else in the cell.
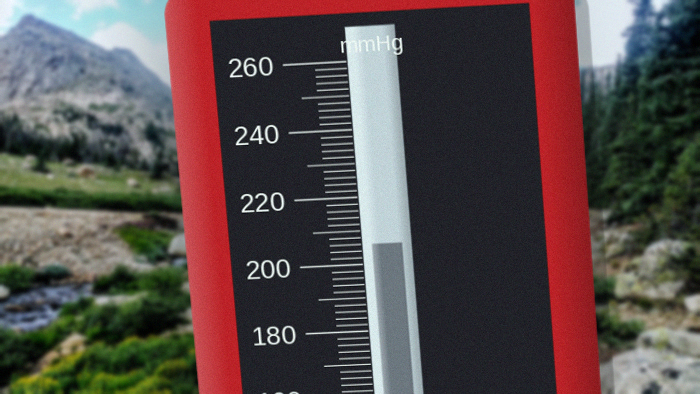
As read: **206** mmHg
